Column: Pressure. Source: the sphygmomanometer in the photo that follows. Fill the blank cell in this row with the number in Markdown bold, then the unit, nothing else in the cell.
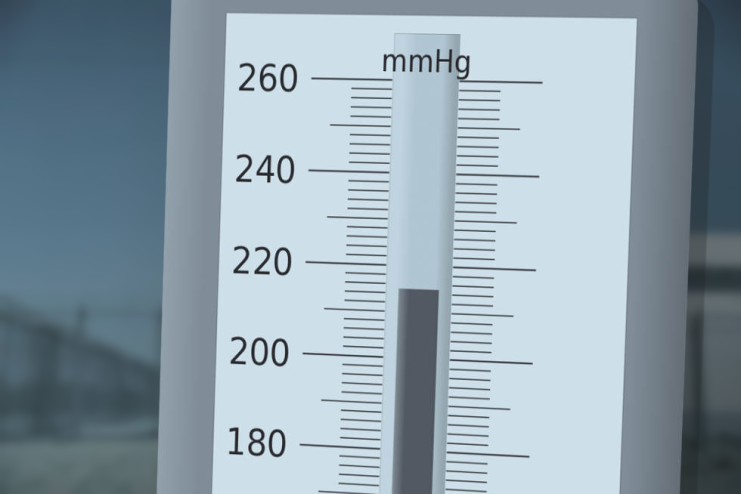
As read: **215** mmHg
